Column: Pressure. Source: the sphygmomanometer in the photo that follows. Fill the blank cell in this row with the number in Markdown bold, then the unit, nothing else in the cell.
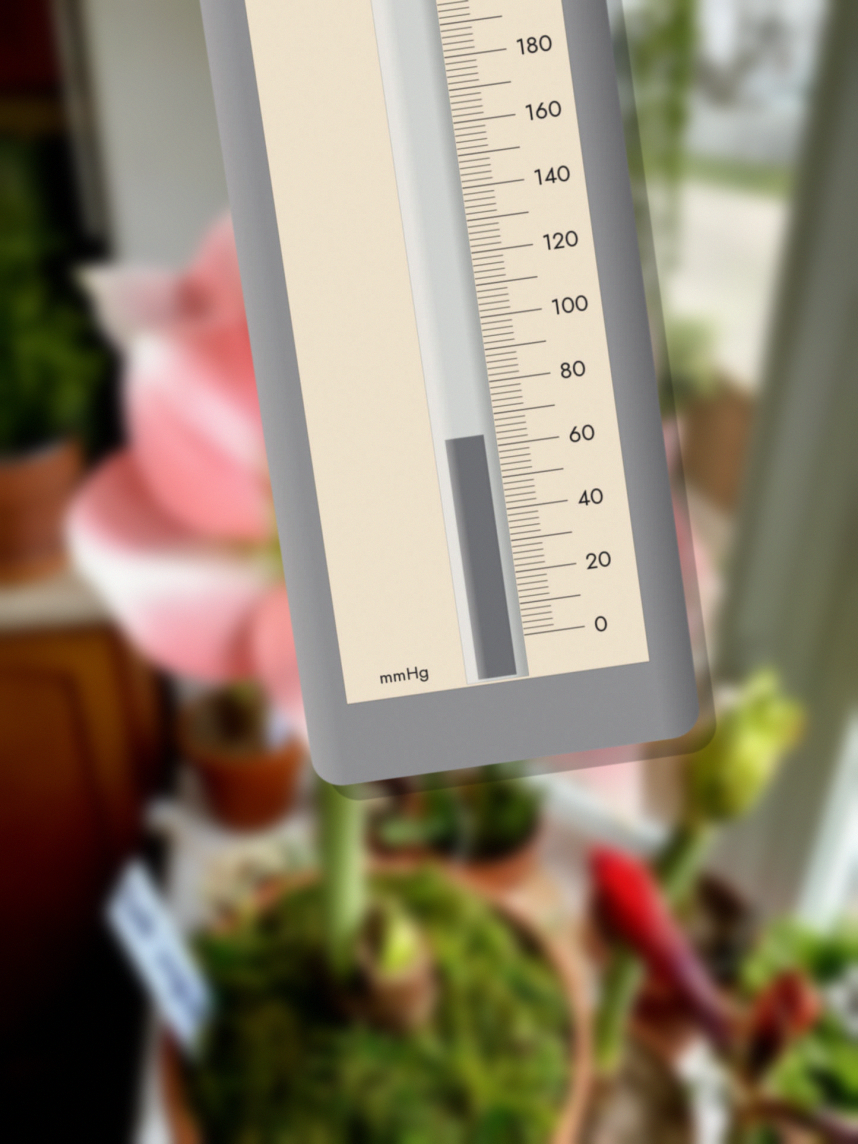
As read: **64** mmHg
